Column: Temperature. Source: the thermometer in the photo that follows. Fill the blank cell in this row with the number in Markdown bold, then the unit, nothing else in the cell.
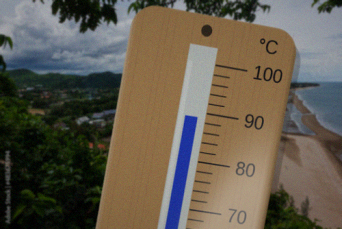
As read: **89** °C
